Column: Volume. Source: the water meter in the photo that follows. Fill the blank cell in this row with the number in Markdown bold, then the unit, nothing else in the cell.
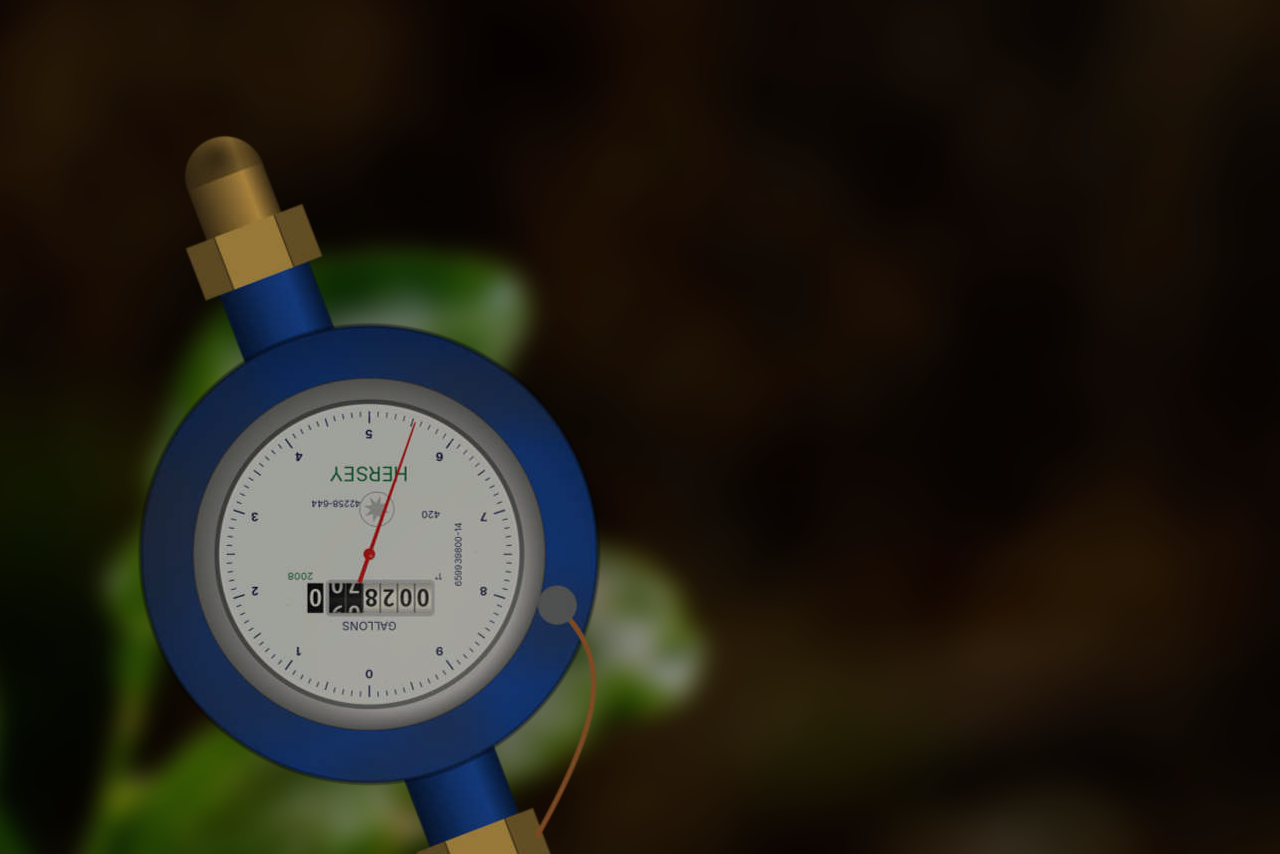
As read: **28695.5** gal
